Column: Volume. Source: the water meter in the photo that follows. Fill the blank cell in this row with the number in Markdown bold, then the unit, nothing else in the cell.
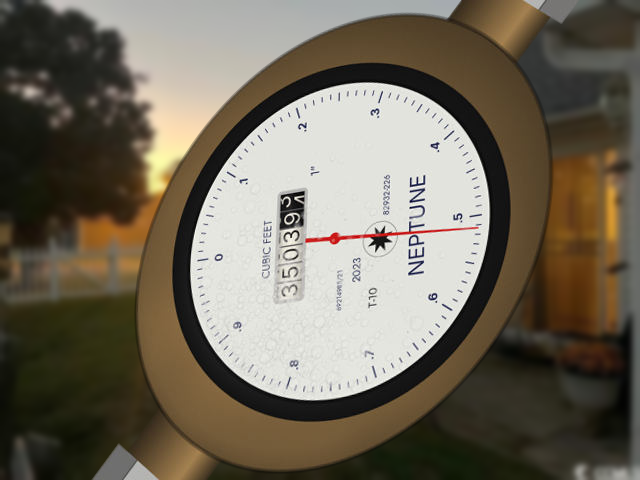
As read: **350393.51** ft³
